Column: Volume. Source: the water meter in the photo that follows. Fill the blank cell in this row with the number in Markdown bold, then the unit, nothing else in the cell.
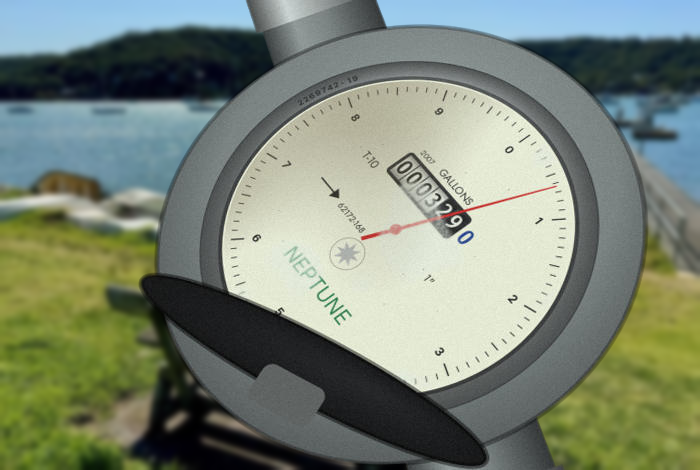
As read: **3290.6** gal
